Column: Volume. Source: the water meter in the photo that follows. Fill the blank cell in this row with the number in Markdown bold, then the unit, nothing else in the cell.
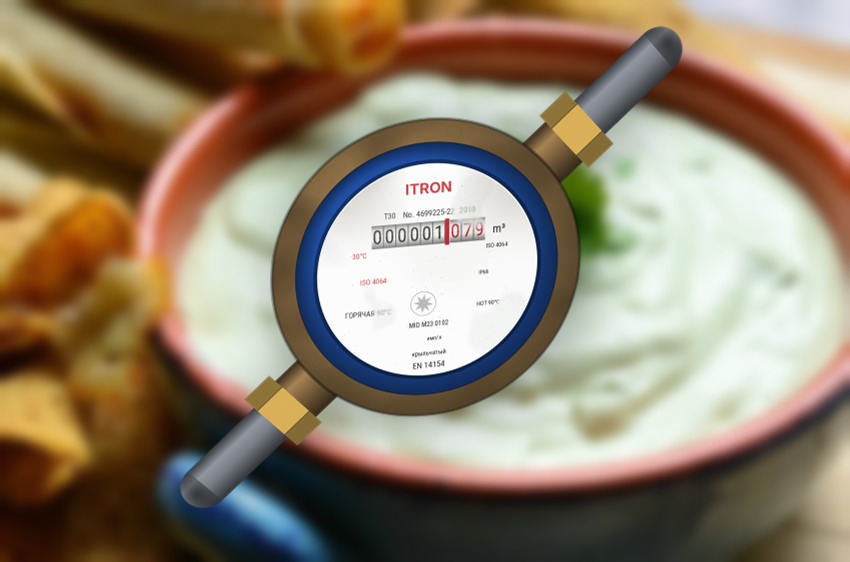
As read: **1.079** m³
